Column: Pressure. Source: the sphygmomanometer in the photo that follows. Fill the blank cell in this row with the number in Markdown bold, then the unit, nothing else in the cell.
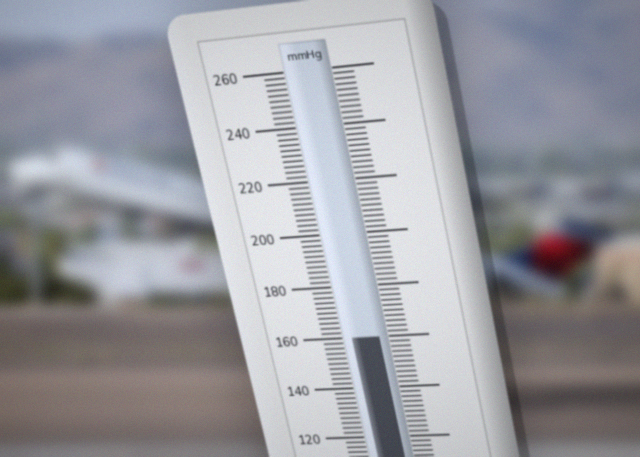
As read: **160** mmHg
